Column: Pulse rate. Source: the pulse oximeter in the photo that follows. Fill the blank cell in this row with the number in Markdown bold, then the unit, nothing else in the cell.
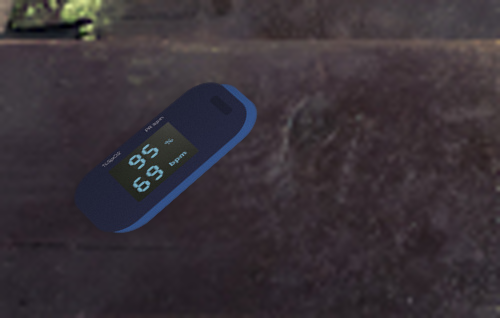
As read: **69** bpm
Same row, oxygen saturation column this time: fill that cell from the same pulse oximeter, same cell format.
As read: **95** %
